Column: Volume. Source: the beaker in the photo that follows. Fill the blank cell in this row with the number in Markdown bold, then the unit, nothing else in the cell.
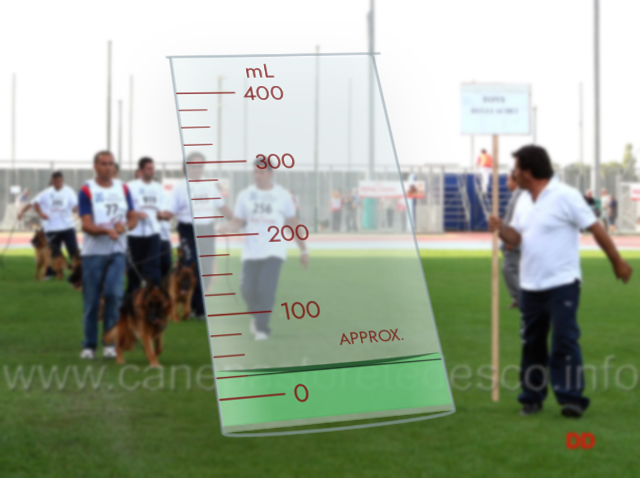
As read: **25** mL
